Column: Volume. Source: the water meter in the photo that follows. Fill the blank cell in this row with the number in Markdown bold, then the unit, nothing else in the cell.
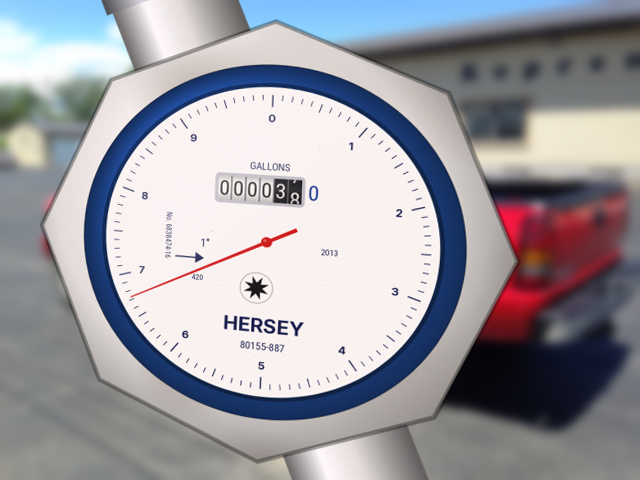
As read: **376.7** gal
